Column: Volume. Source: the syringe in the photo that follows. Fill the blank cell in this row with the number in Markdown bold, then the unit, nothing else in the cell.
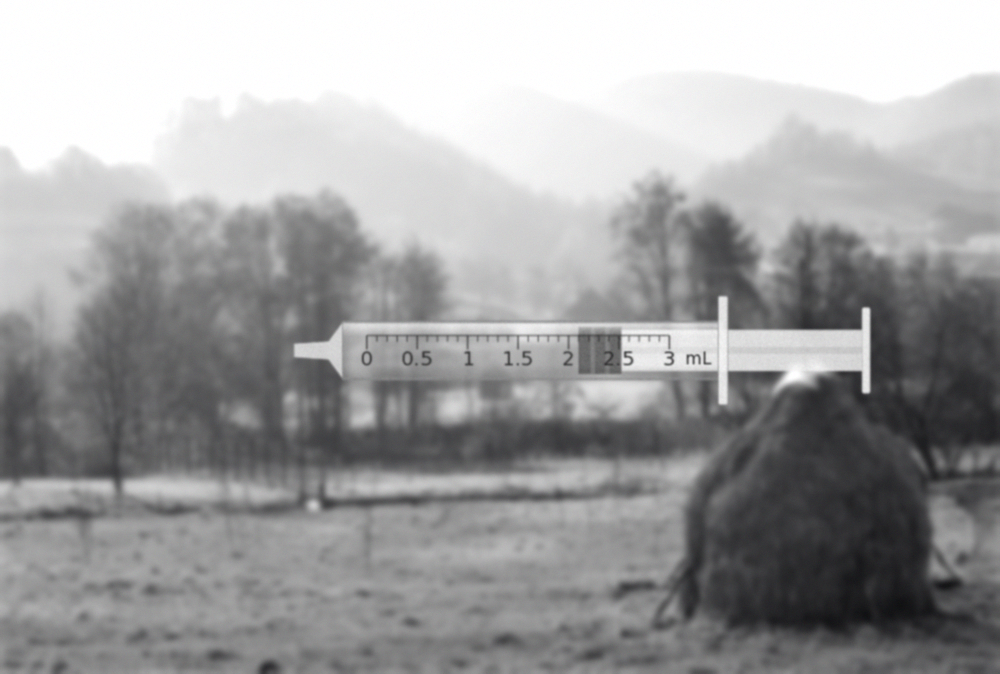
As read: **2.1** mL
